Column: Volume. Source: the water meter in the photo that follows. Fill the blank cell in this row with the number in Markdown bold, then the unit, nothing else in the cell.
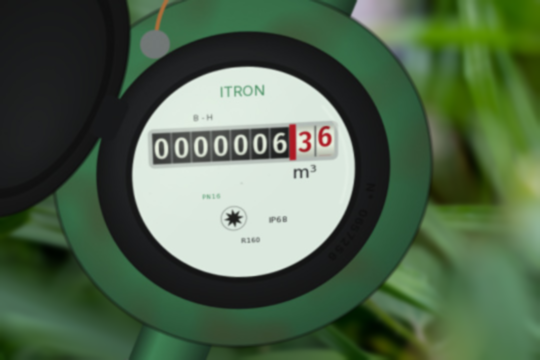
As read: **6.36** m³
